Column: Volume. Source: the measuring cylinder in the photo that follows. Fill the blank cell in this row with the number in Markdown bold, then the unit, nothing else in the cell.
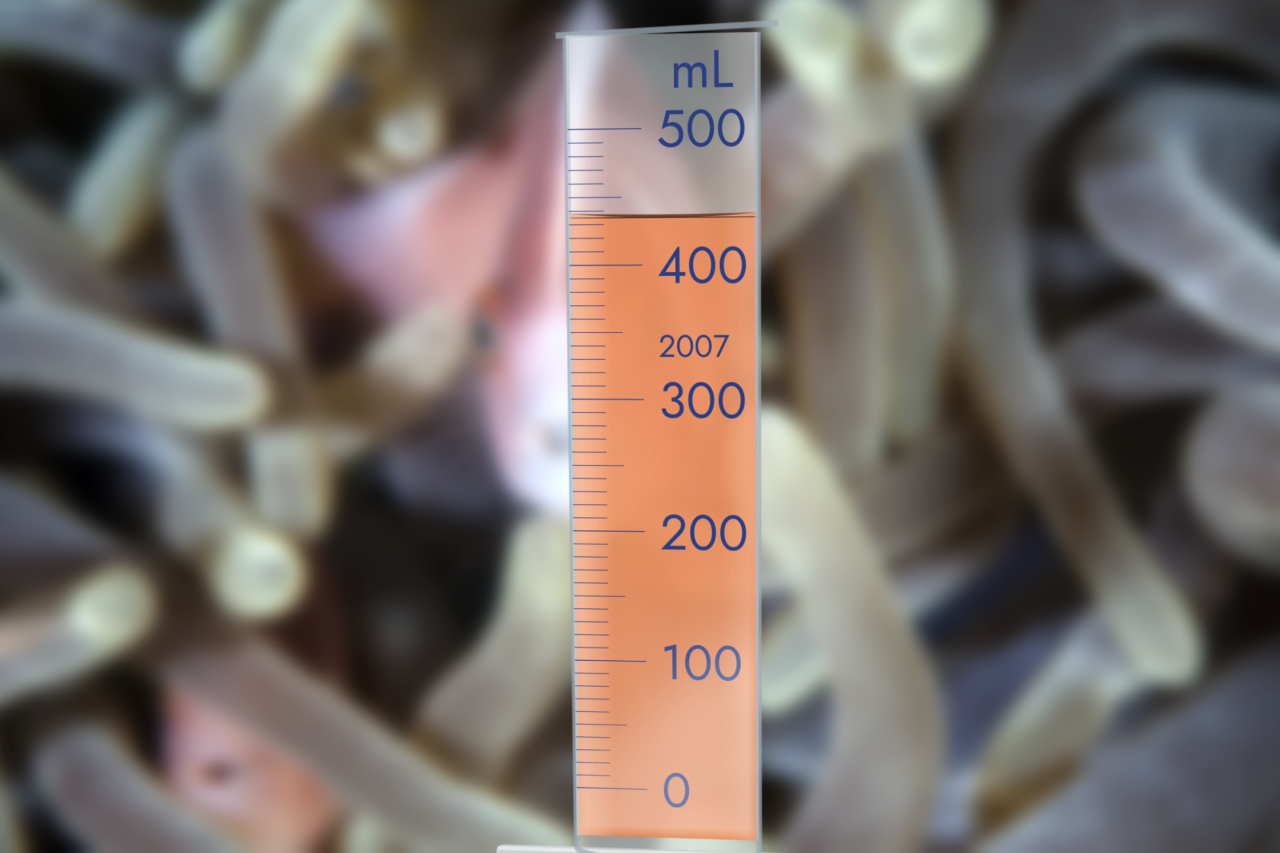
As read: **435** mL
